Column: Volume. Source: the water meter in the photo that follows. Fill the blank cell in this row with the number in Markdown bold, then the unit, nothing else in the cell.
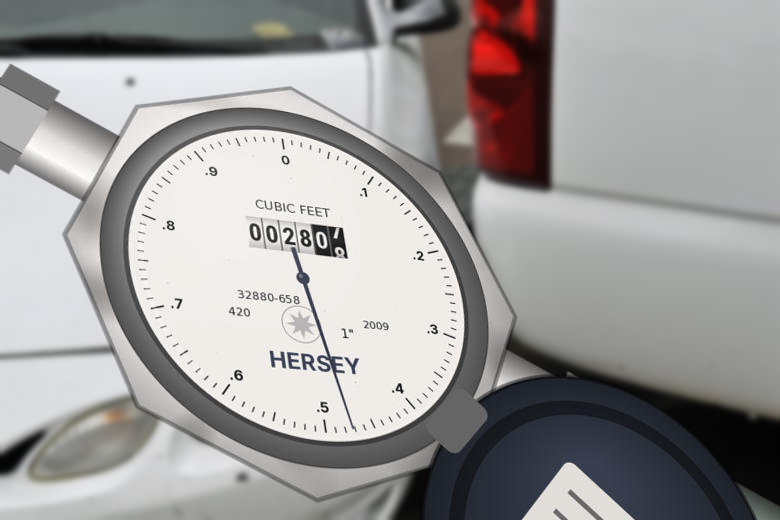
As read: **2807.47** ft³
